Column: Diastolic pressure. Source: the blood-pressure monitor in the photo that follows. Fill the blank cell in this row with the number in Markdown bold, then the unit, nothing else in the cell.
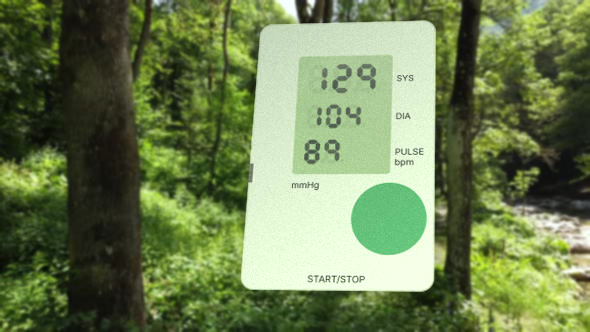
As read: **104** mmHg
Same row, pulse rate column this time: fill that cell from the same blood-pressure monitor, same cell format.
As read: **89** bpm
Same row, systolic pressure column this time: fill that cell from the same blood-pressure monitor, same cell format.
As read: **129** mmHg
